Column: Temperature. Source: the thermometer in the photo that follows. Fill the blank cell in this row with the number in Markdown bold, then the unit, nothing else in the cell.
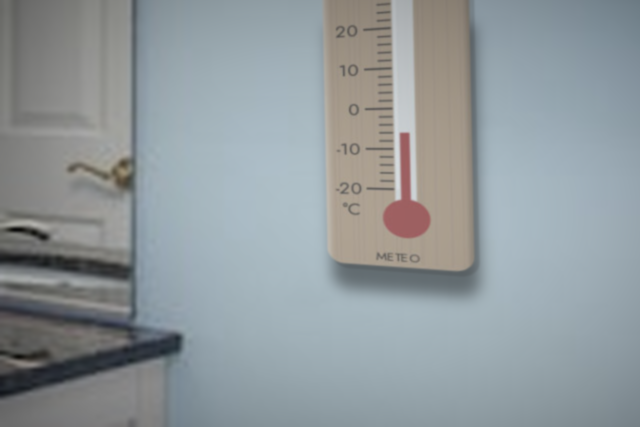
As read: **-6** °C
